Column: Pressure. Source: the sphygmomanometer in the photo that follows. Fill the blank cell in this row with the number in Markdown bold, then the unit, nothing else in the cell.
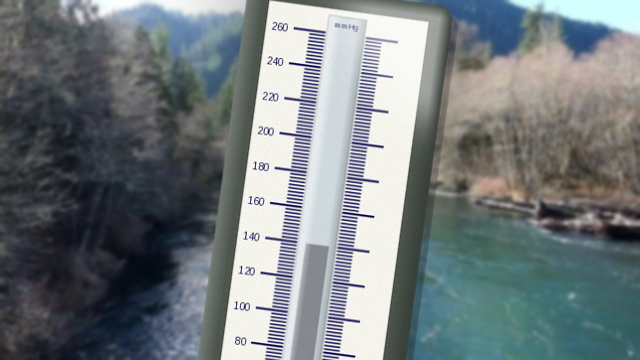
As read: **140** mmHg
